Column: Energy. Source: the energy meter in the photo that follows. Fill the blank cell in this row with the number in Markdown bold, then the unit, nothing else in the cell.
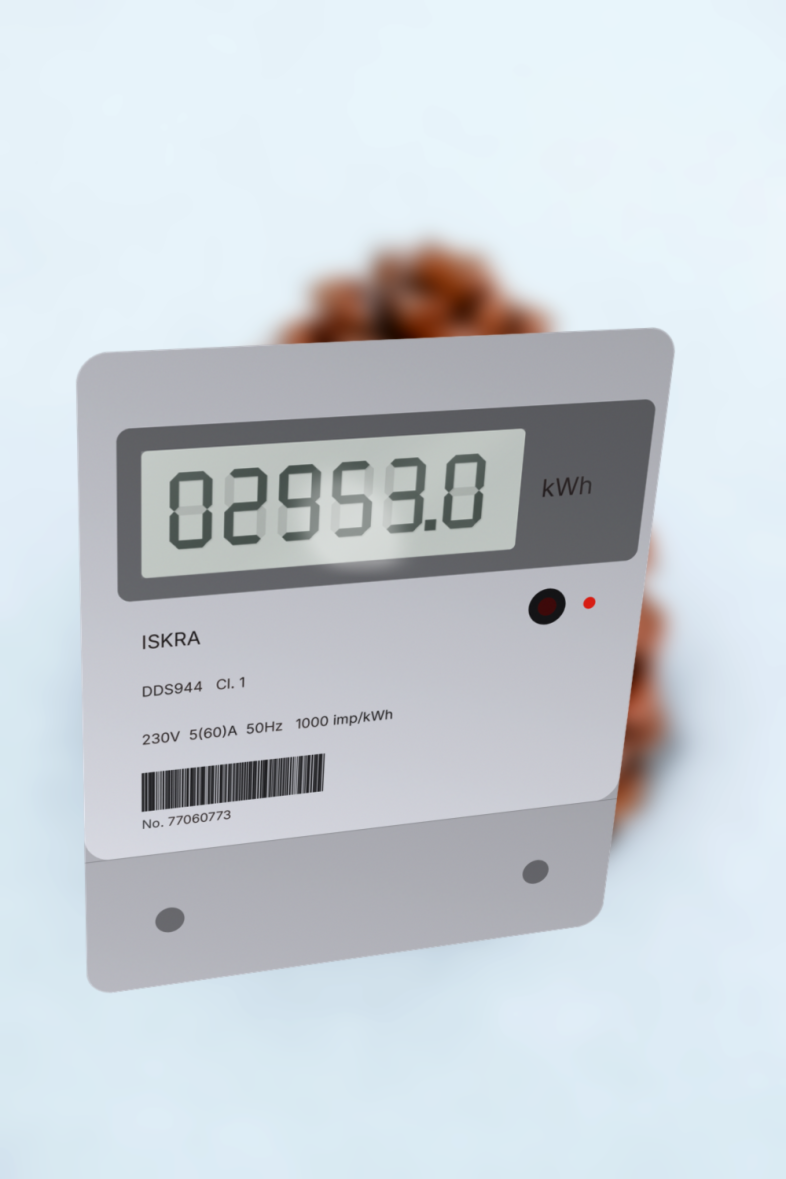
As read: **2953.0** kWh
